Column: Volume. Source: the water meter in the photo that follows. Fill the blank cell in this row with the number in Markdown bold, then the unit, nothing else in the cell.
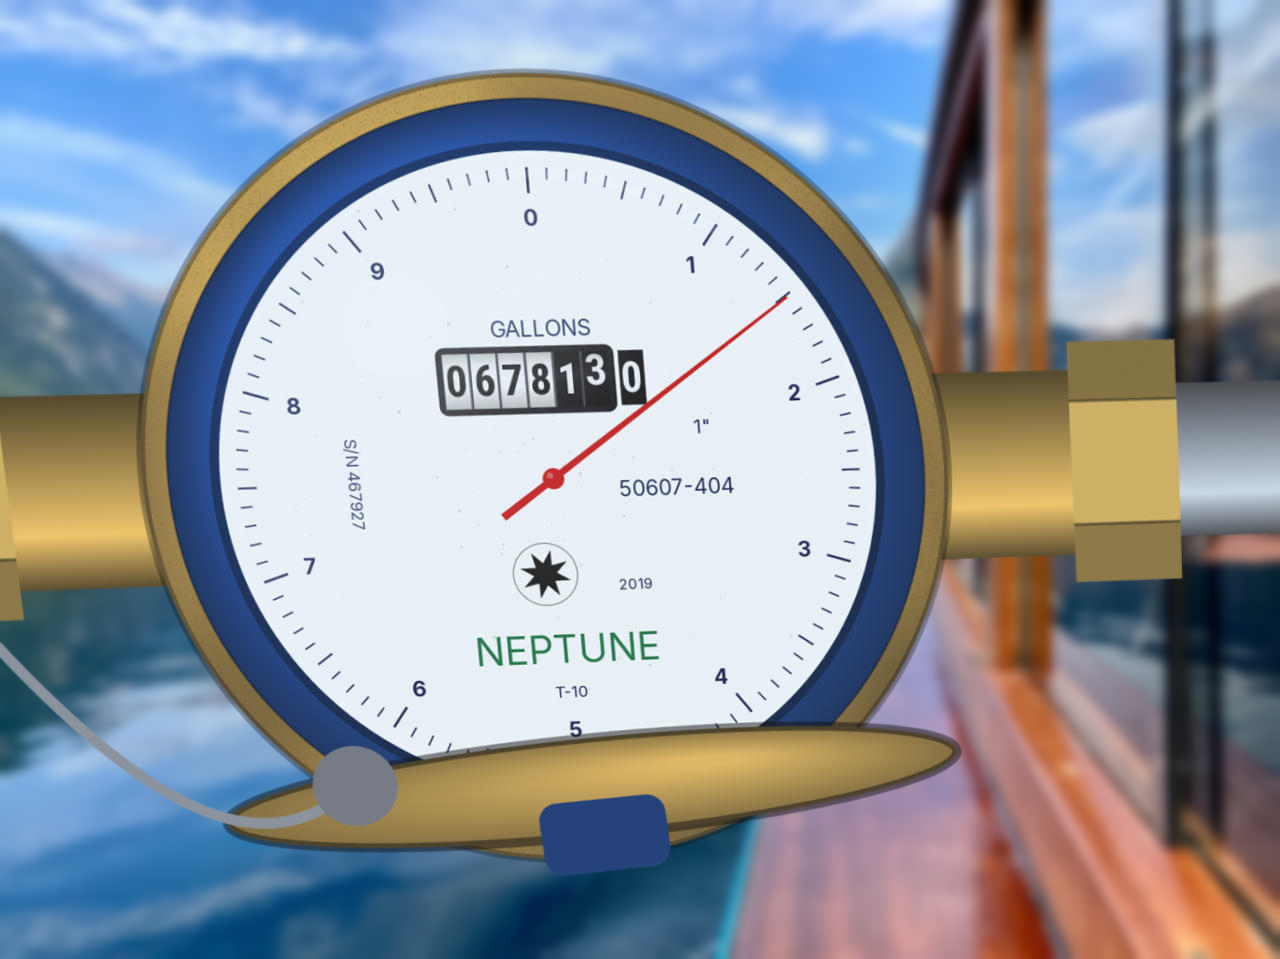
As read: **678131.5** gal
